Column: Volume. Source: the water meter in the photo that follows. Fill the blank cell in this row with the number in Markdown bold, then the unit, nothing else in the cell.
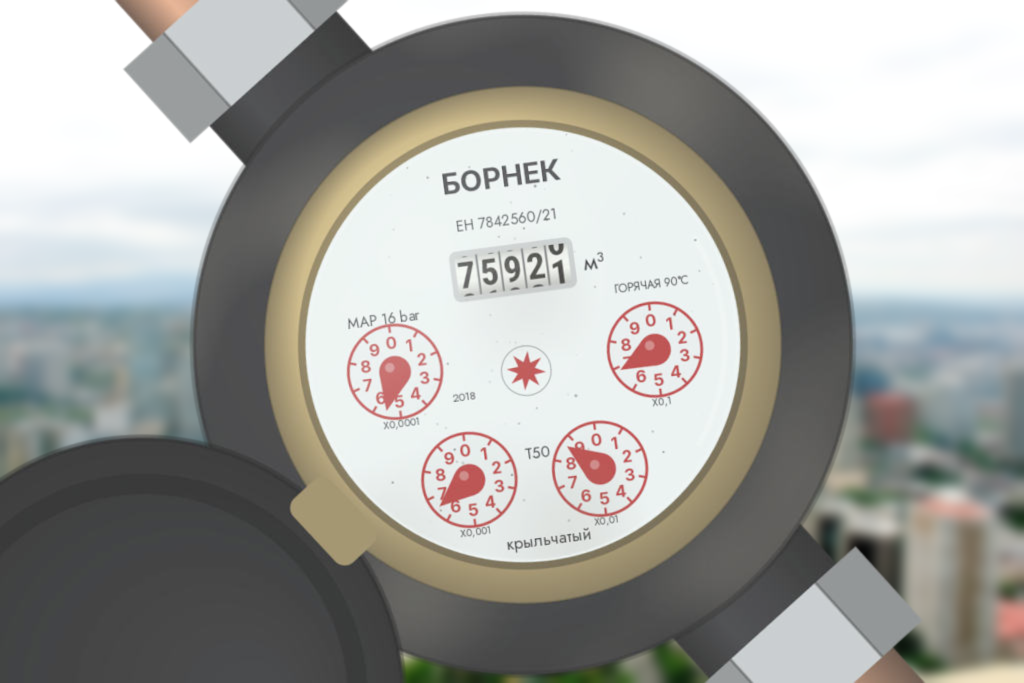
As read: **75920.6865** m³
